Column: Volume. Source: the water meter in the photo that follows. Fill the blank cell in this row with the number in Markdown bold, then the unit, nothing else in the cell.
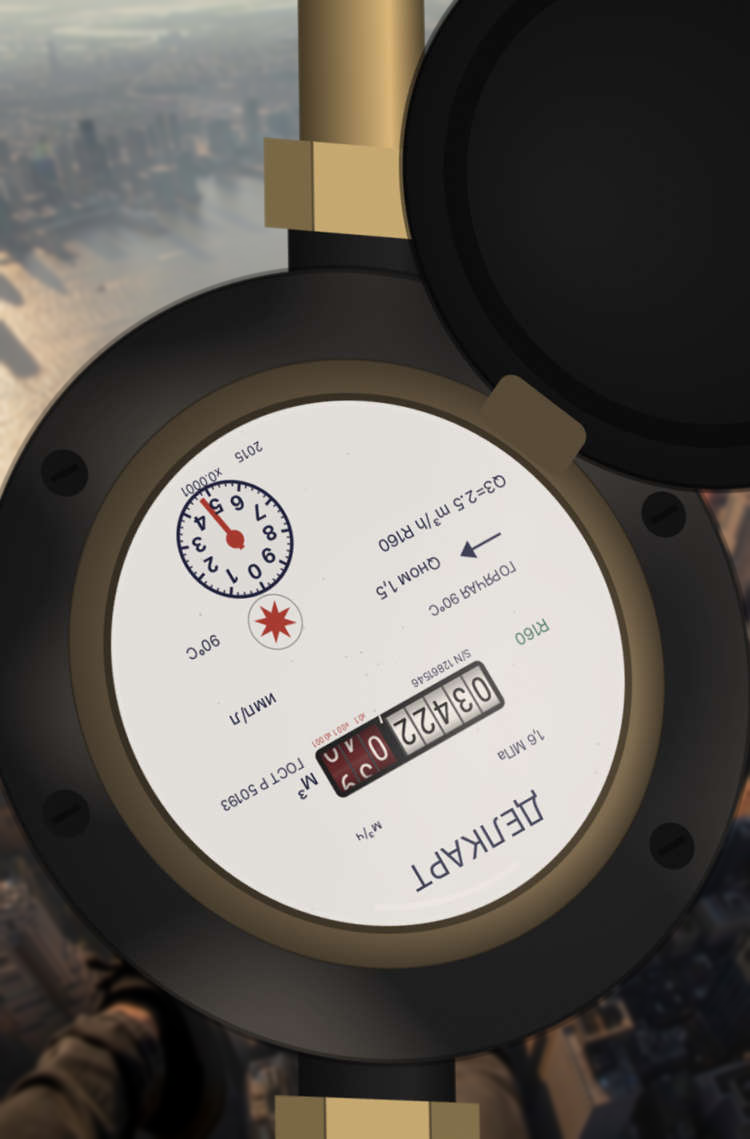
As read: **3422.0394** m³
